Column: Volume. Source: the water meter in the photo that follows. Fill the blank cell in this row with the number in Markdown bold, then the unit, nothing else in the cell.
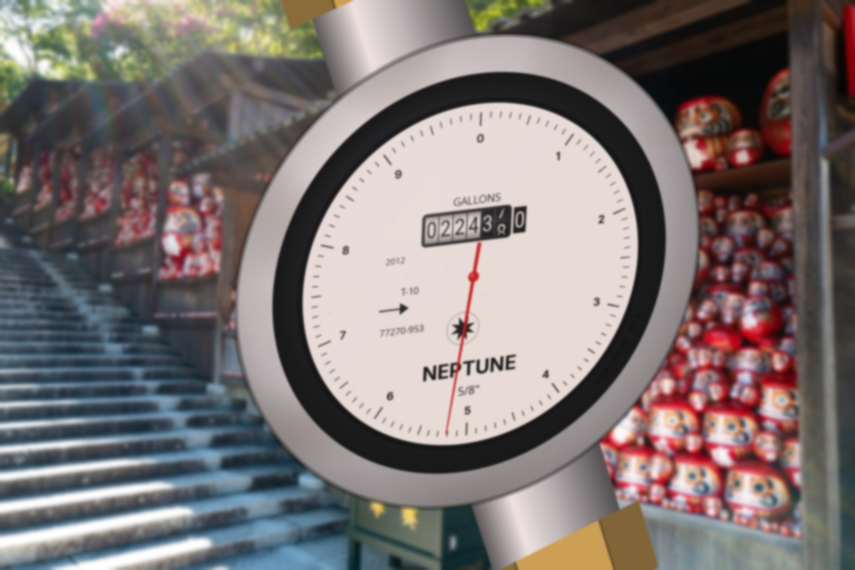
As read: **224375.2** gal
